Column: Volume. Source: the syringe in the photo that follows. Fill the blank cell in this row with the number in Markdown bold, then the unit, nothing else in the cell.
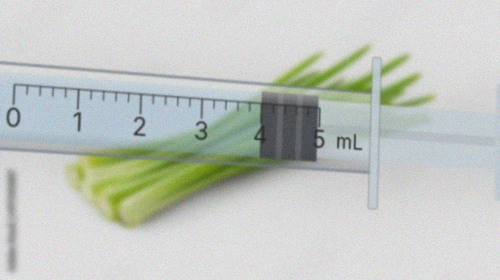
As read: **4** mL
